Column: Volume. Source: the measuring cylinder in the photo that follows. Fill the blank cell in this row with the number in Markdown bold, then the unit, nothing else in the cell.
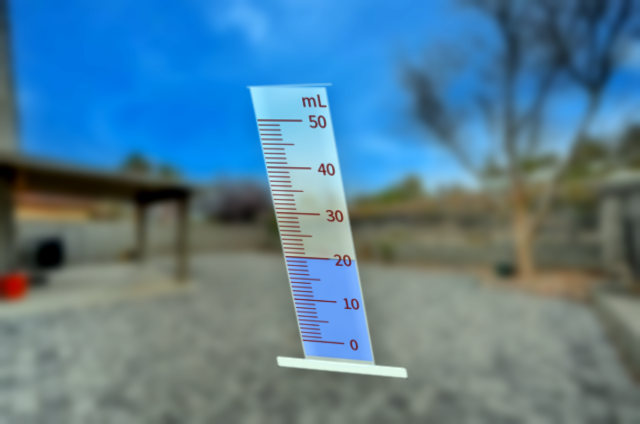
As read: **20** mL
